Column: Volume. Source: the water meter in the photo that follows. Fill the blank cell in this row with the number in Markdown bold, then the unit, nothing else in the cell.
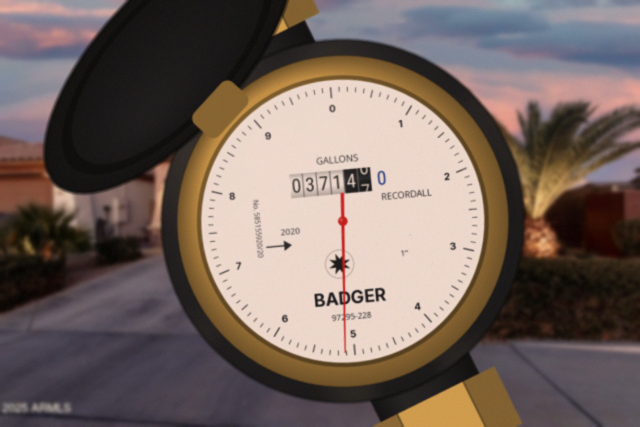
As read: **371465.1** gal
